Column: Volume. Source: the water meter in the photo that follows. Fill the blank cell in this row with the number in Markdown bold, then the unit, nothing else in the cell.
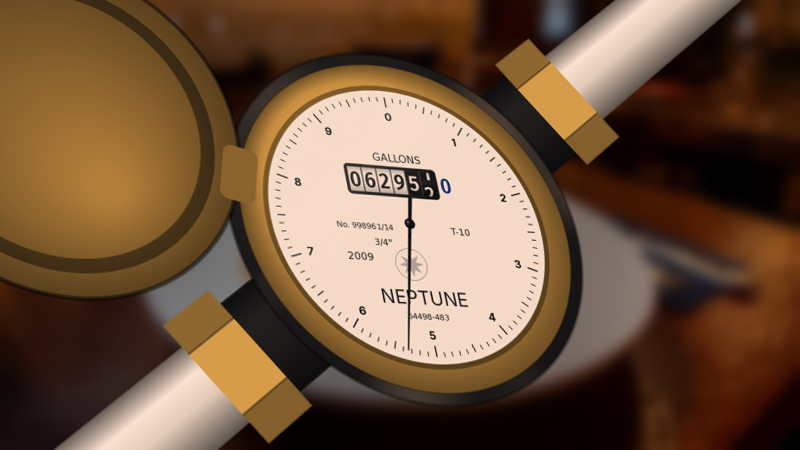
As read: **629515.3** gal
